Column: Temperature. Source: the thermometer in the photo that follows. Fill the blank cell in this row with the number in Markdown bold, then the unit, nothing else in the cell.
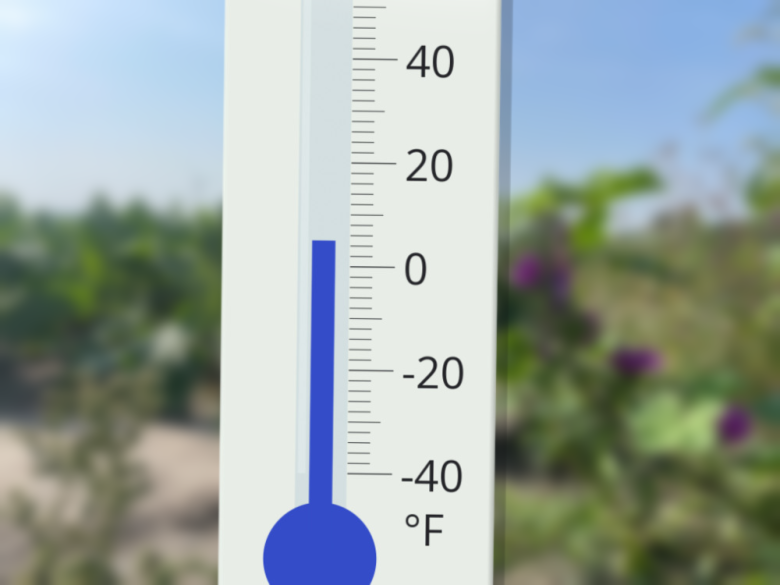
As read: **5** °F
